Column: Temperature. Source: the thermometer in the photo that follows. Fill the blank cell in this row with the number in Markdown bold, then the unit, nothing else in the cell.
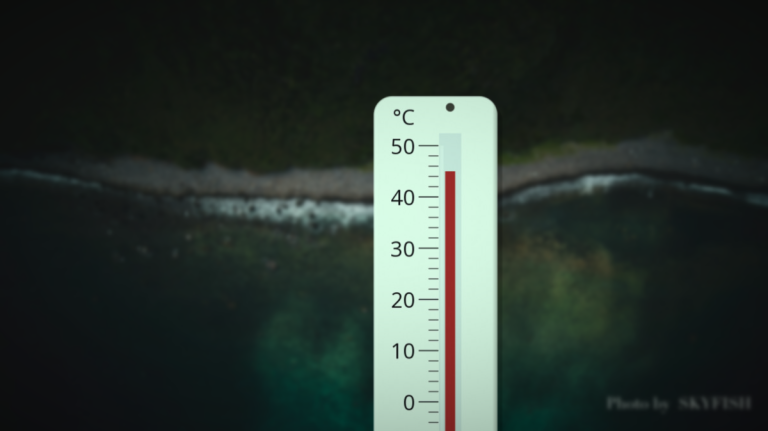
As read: **45** °C
